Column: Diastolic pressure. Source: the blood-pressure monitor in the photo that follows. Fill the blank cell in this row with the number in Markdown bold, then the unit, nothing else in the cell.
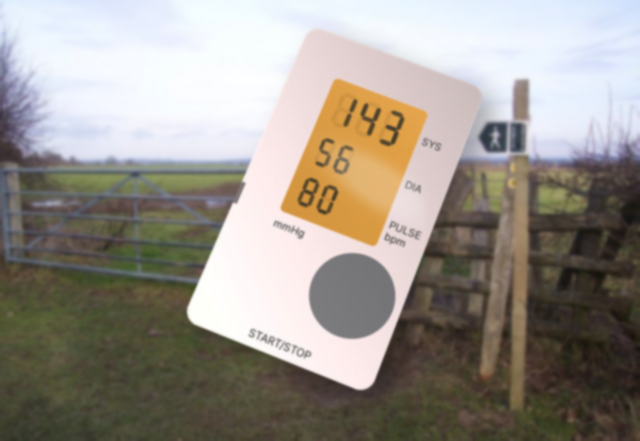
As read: **56** mmHg
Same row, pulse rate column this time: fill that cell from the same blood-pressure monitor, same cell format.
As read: **80** bpm
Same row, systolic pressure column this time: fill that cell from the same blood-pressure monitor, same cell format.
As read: **143** mmHg
